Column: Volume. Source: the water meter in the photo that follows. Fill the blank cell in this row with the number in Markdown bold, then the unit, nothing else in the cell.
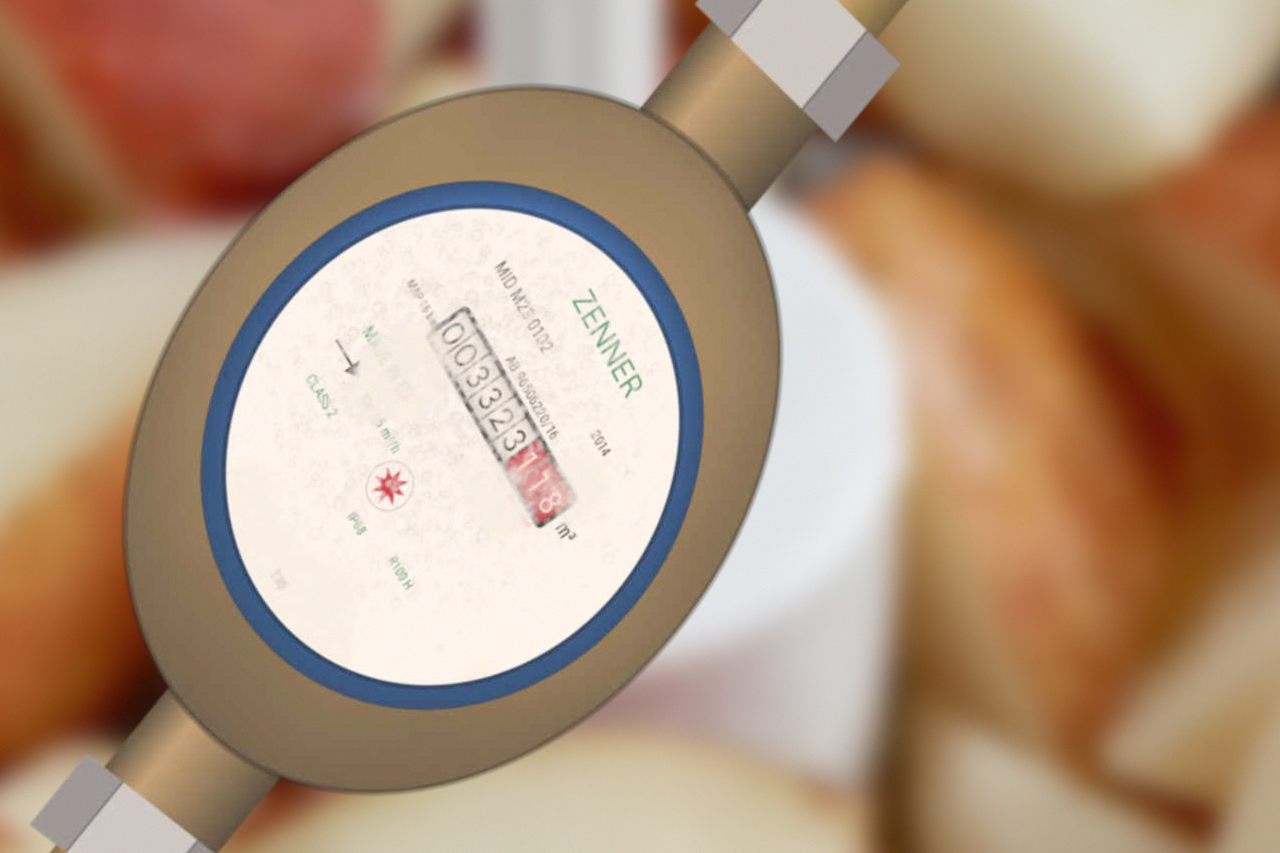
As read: **3323.118** m³
